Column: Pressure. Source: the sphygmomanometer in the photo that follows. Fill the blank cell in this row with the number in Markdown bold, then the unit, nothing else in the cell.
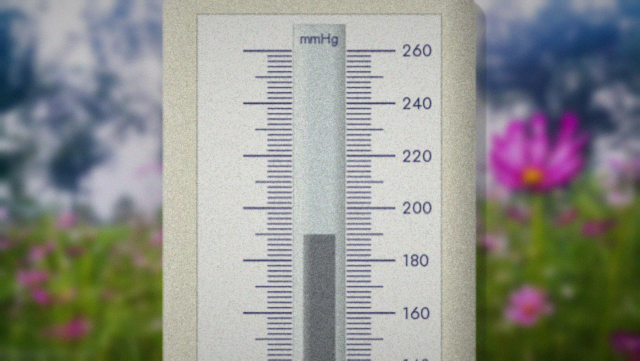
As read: **190** mmHg
